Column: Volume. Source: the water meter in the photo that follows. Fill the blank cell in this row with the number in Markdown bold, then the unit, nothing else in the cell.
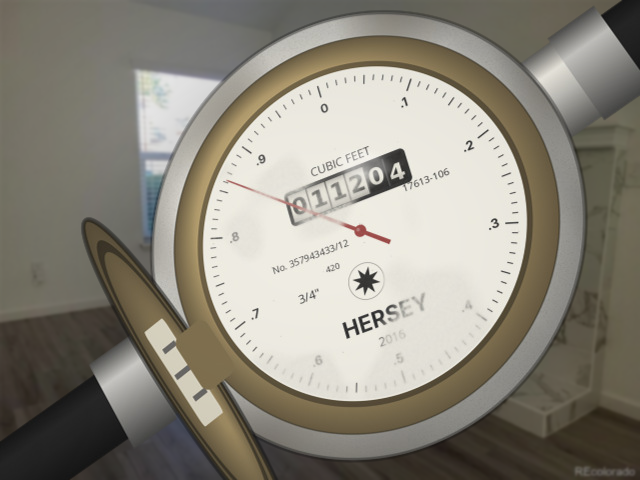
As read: **11203.86** ft³
